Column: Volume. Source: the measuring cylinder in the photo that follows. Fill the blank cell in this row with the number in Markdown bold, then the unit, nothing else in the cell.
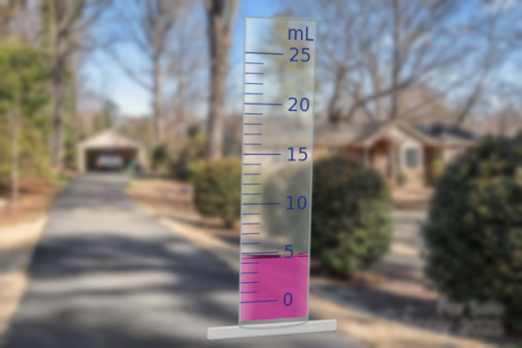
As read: **4.5** mL
